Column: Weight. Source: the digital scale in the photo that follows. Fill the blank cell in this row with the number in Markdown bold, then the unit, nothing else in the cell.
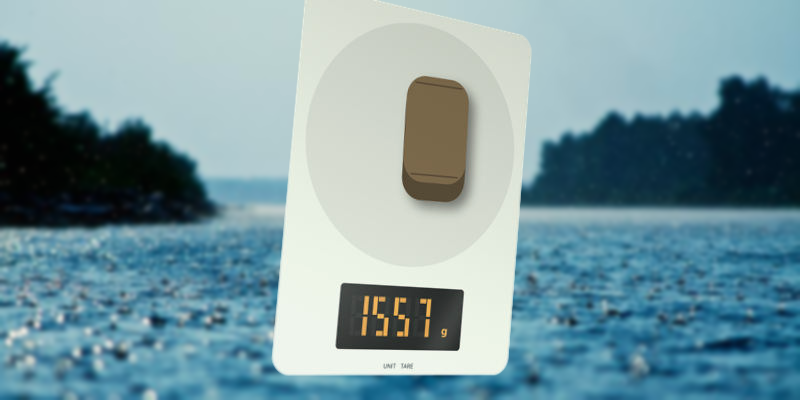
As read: **1557** g
